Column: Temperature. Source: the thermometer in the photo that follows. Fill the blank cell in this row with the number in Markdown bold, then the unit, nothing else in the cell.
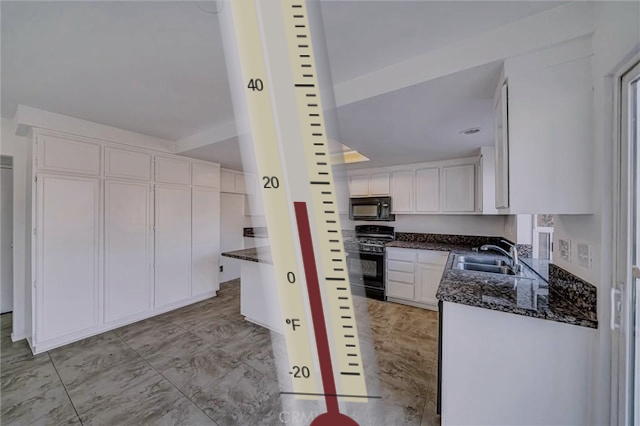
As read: **16** °F
